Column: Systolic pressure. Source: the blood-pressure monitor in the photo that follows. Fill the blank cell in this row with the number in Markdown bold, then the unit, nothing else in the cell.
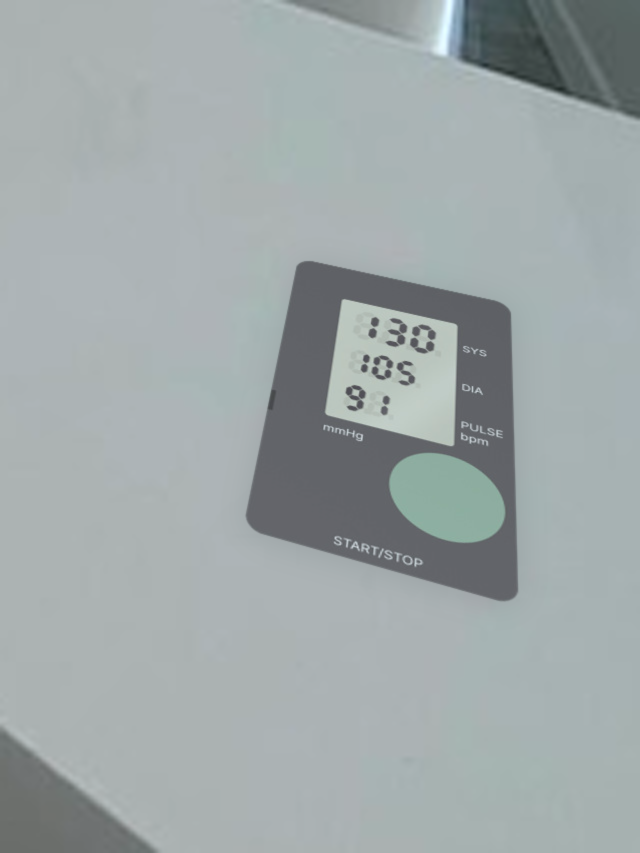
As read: **130** mmHg
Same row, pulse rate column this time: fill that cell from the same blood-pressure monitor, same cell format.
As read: **91** bpm
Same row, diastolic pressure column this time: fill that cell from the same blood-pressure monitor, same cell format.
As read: **105** mmHg
